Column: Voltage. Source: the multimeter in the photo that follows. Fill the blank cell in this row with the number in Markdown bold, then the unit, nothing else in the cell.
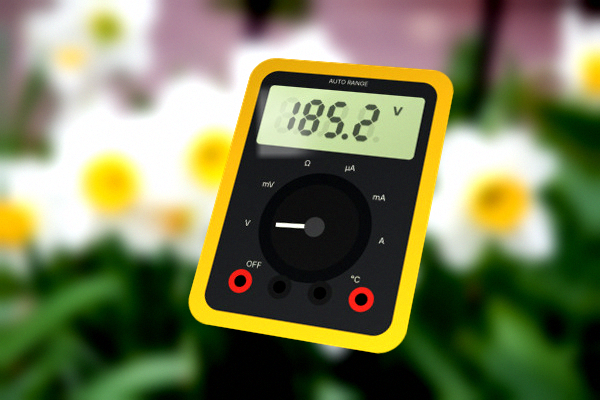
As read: **185.2** V
